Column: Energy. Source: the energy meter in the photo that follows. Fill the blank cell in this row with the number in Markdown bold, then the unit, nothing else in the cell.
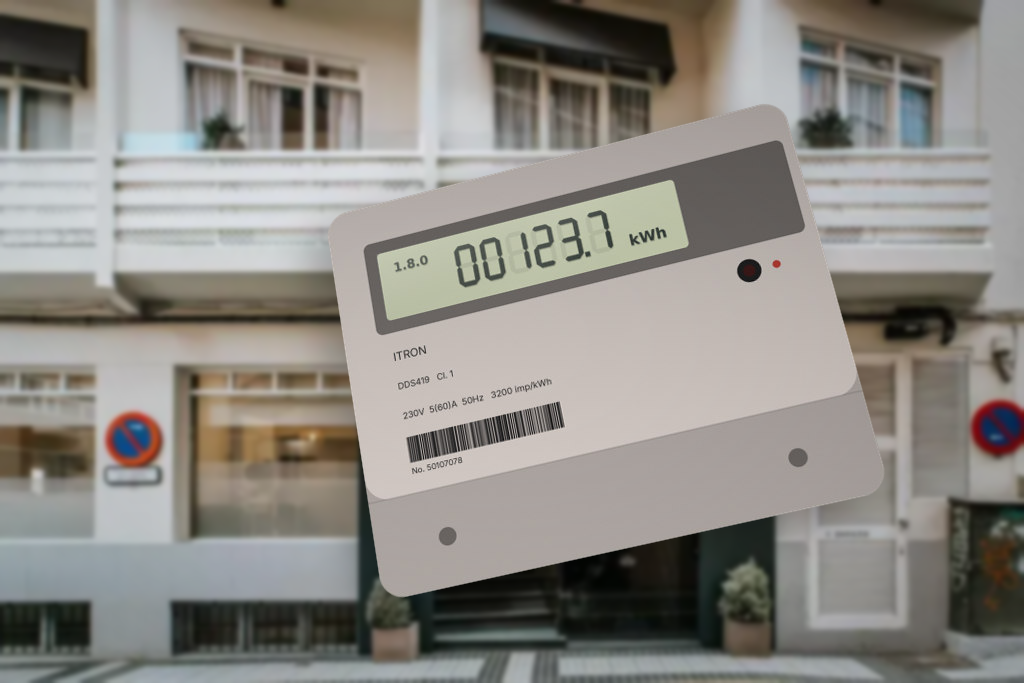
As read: **123.7** kWh
